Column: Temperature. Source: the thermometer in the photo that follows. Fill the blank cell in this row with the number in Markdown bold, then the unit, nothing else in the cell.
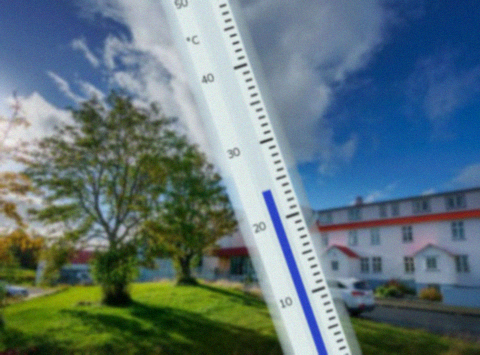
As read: **24** °C
